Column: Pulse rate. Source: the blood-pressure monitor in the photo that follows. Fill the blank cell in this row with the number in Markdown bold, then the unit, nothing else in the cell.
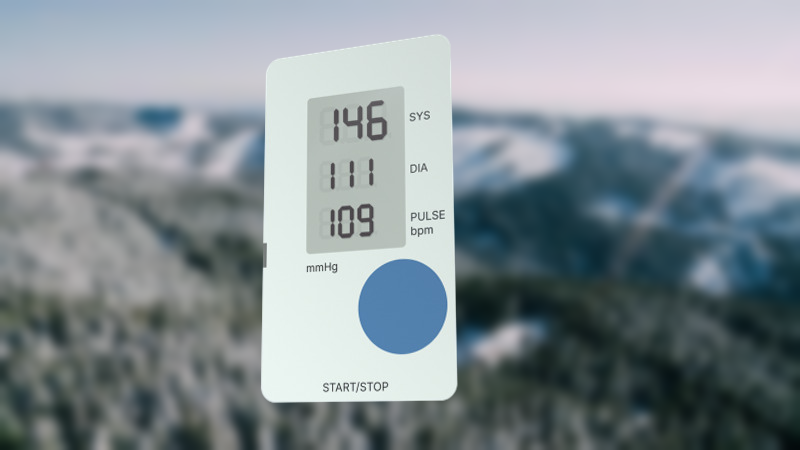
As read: **109** bpm
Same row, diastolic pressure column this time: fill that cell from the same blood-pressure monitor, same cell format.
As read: **111** mmHg
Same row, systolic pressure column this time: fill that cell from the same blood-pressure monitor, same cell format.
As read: **146** mmHg
